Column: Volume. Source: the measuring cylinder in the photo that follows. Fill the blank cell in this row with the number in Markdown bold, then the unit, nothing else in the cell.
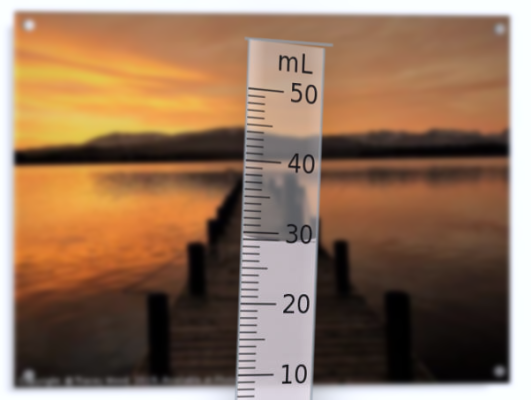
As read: **29** mL
